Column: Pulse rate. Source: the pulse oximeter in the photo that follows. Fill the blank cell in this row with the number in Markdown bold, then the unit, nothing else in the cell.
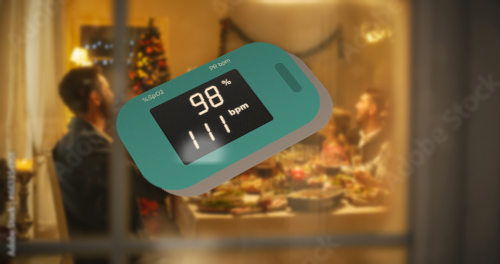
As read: **111** bpm
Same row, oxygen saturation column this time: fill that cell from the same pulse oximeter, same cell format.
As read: **98** %
